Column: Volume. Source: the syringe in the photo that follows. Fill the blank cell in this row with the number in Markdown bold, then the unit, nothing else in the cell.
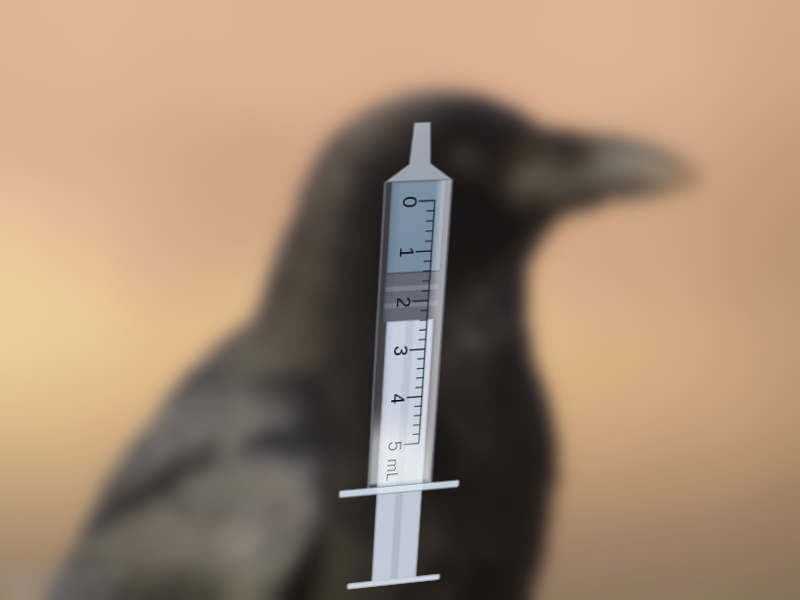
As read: **1.4** mL
